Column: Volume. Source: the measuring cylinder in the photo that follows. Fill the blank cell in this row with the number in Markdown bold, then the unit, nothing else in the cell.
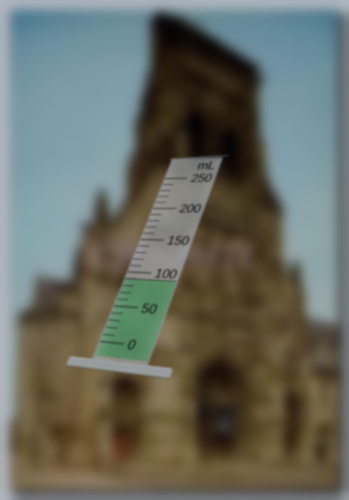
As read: **90** mL
